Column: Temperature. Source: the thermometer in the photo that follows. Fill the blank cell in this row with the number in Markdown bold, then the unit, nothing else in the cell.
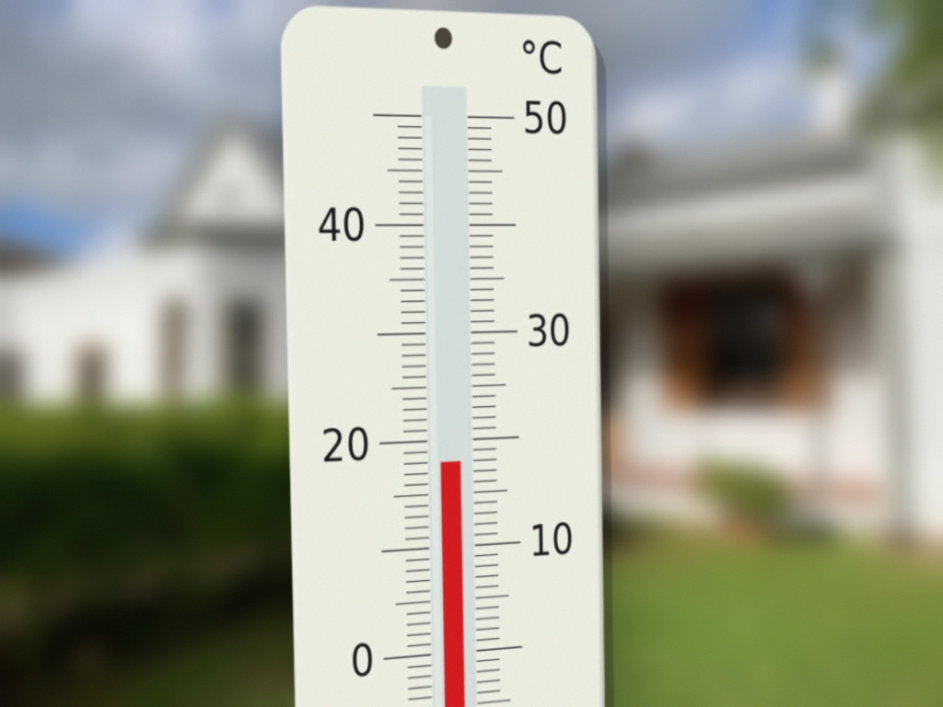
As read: **18** °C
